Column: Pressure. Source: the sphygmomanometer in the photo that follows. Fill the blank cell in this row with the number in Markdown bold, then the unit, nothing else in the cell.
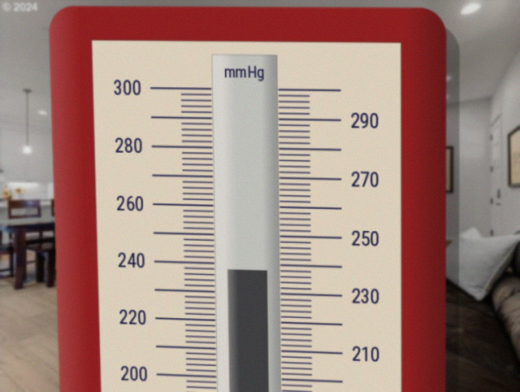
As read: **238** mmHg
